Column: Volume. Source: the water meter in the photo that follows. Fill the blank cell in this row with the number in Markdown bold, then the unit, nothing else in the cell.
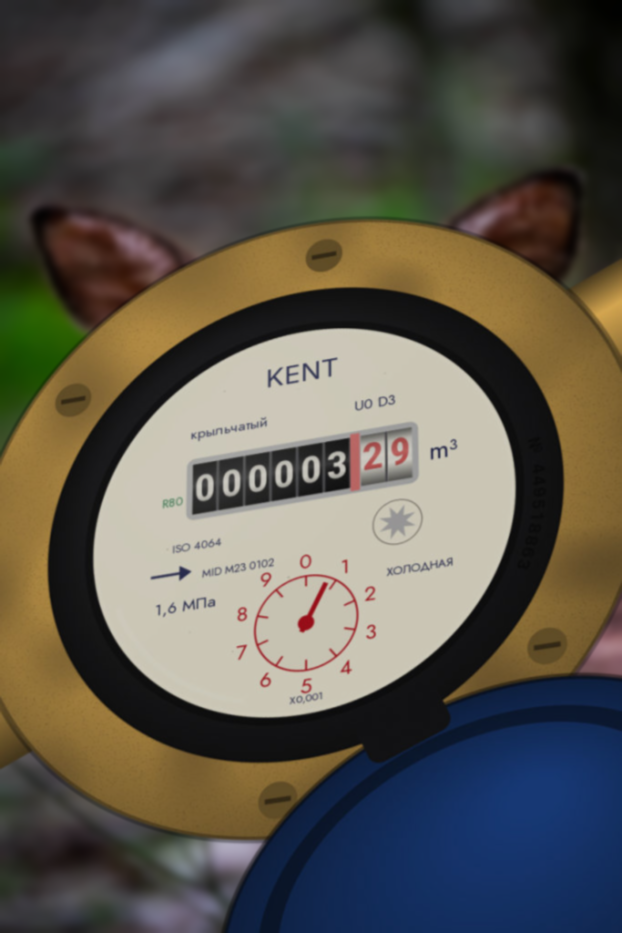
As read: **3.290** m³
